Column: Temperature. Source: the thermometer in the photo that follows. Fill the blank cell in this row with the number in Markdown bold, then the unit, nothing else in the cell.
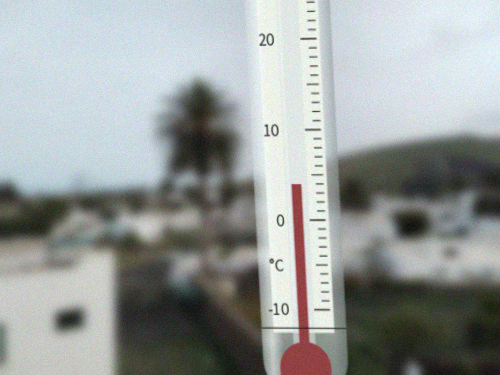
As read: **4** °C
